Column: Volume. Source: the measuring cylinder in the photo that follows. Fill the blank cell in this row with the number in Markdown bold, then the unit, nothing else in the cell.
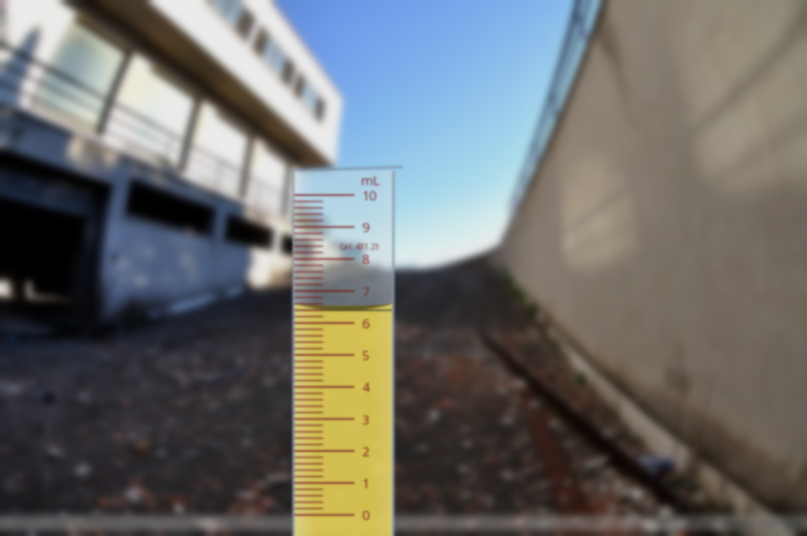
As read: **6.4** mL
